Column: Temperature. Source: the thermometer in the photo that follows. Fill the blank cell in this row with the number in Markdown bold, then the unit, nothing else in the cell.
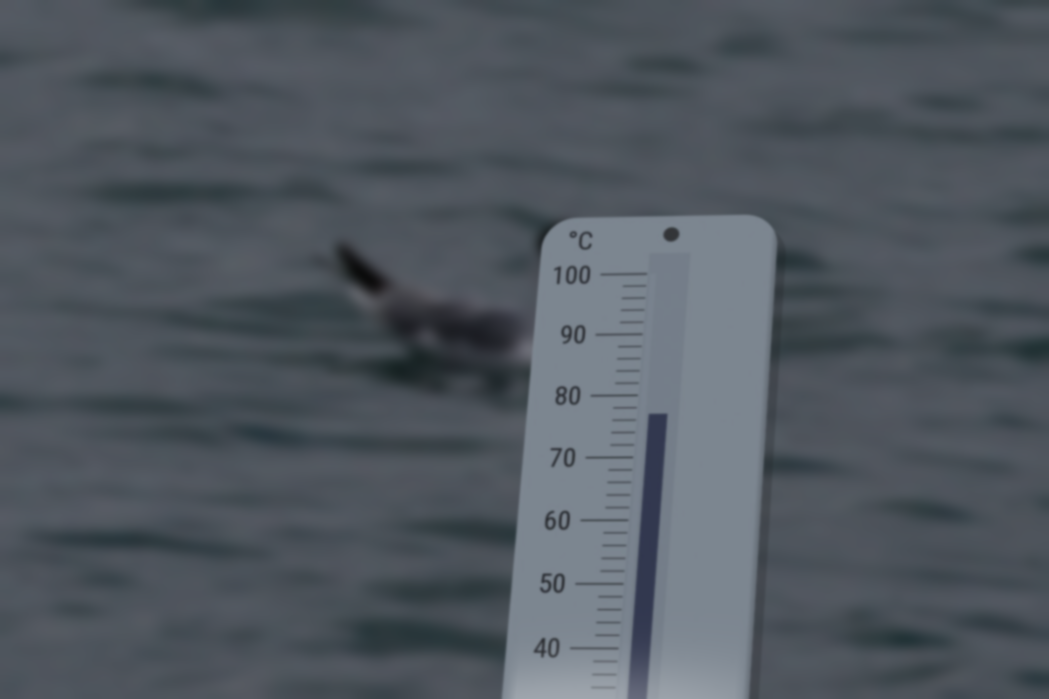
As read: **77** °C
